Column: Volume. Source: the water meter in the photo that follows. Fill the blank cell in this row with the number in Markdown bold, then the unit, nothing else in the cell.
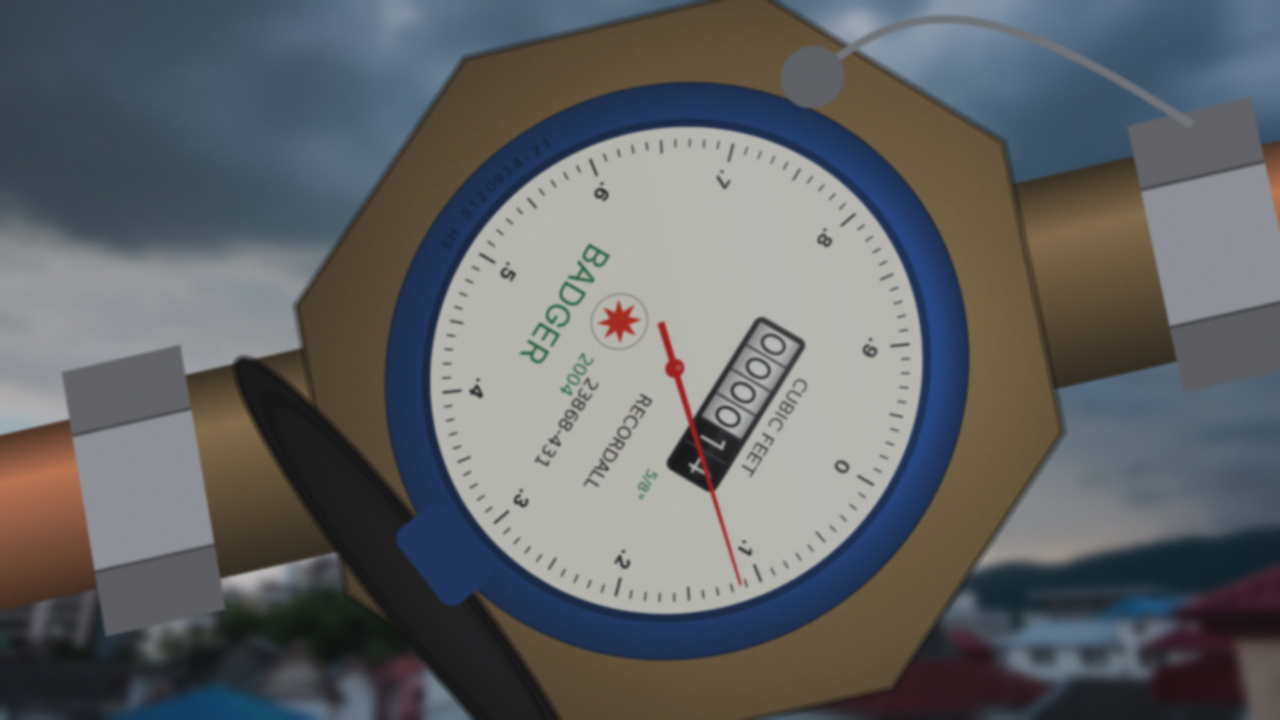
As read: **14.11** ft³
